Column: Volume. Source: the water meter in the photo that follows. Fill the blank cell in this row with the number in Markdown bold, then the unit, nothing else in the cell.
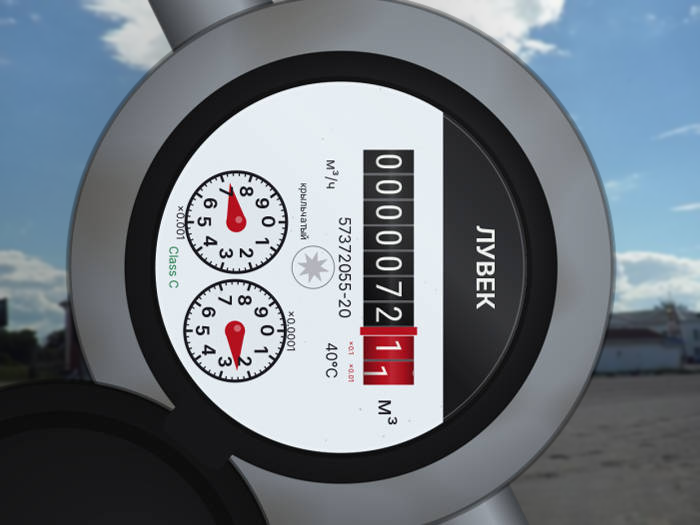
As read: **72.1072** m³
